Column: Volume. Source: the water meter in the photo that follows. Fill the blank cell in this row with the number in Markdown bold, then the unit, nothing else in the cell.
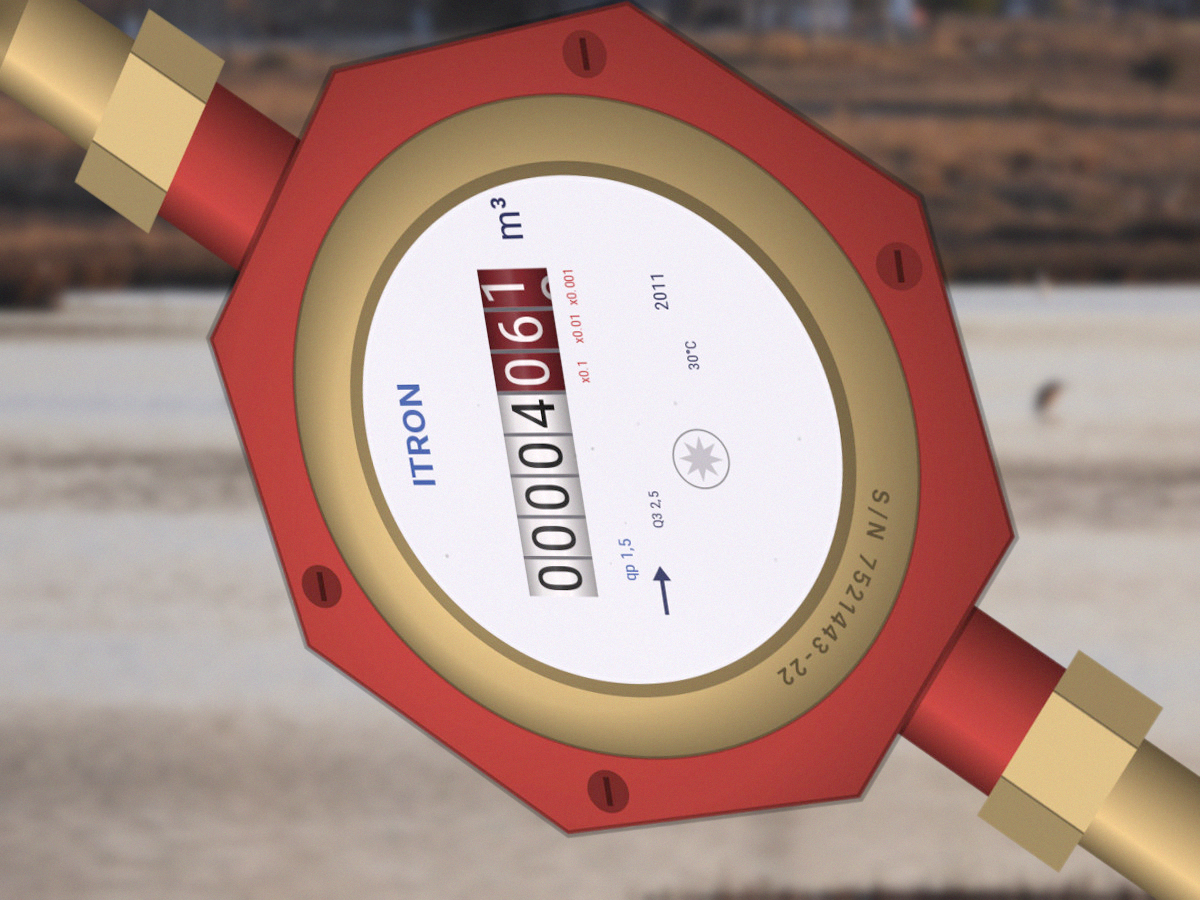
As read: **4.061** m³
